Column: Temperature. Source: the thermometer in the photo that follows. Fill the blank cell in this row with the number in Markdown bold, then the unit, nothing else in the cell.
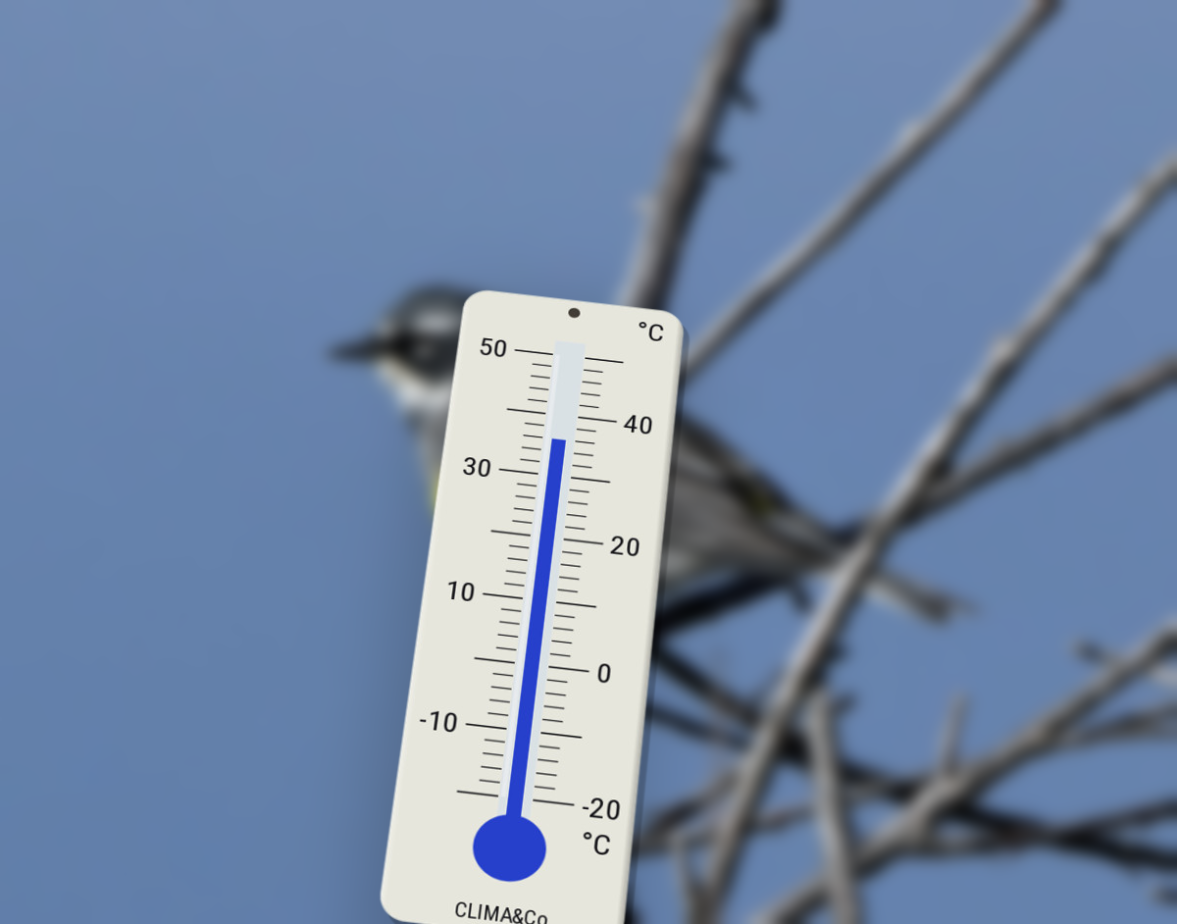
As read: **36** °C
